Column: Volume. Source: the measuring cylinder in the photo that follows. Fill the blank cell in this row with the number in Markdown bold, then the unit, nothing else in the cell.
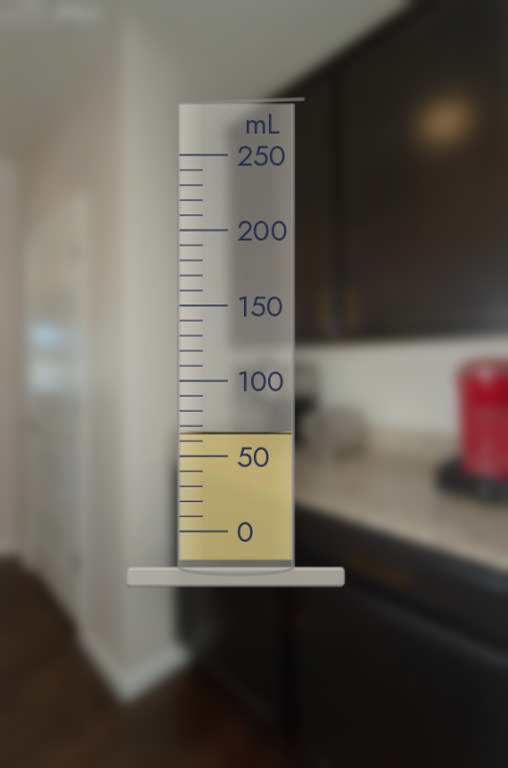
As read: **65** mL
